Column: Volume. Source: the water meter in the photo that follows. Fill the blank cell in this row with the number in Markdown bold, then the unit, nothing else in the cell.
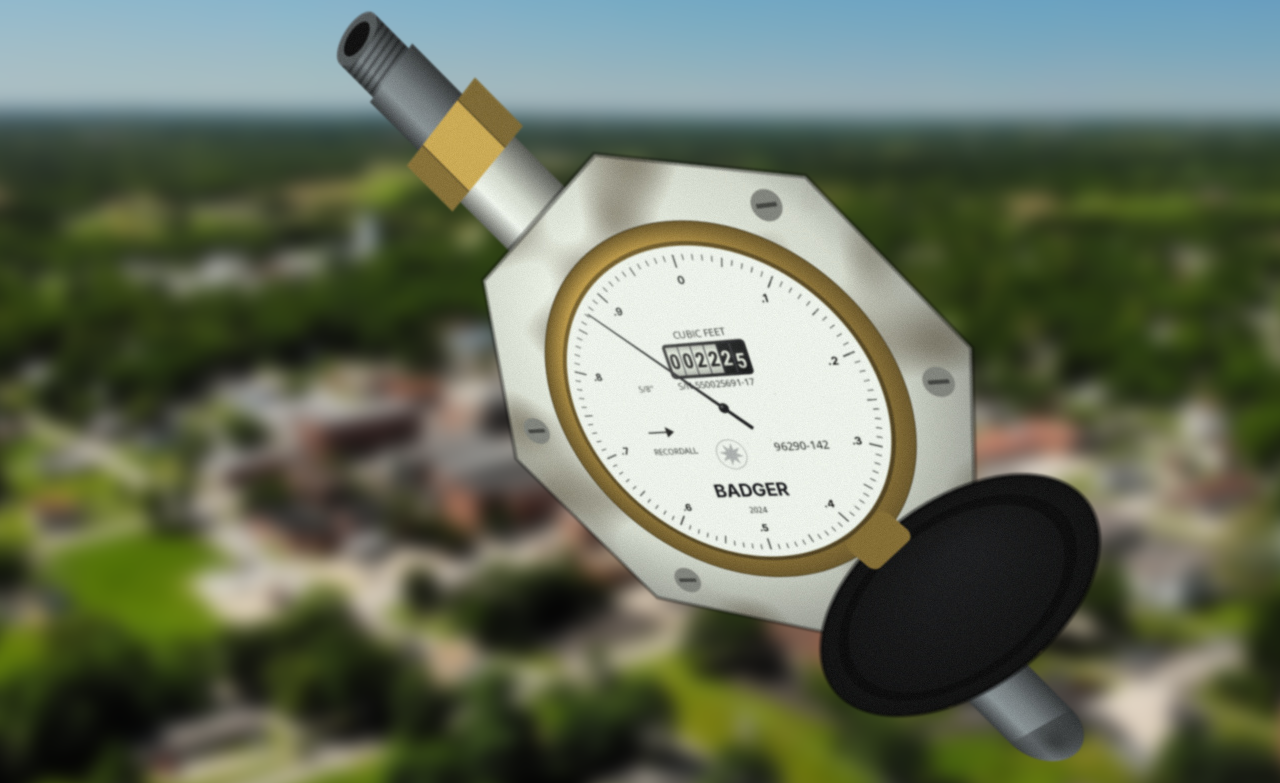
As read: **2224.87** ft³
